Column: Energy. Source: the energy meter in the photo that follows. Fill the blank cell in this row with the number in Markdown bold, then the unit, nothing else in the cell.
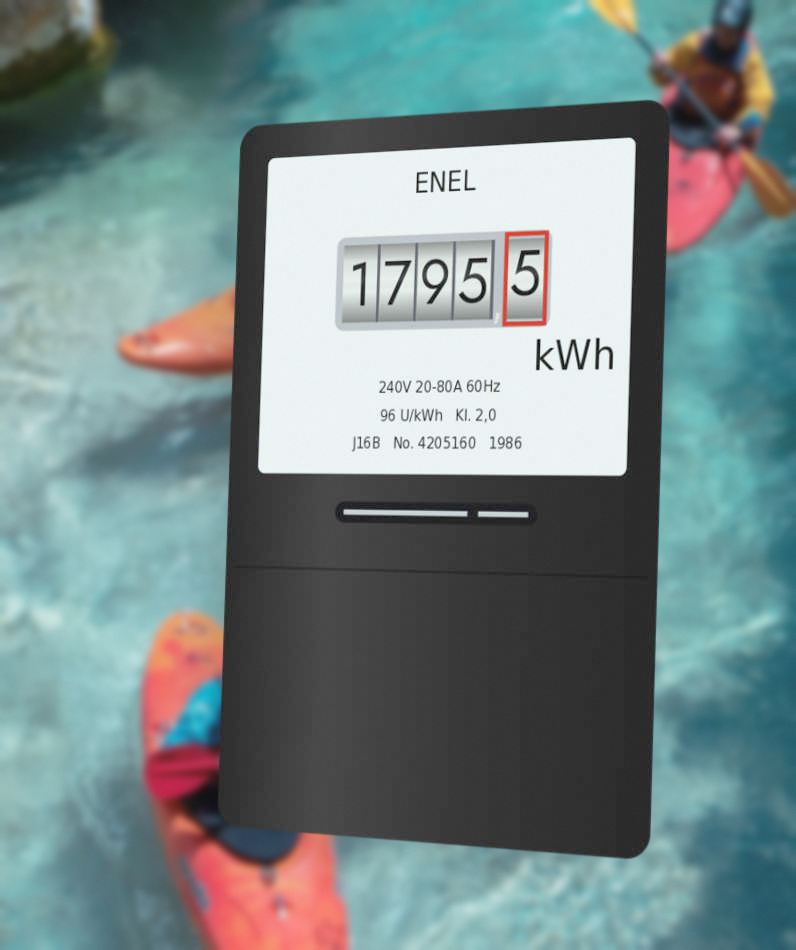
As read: **1795.5** kWh
